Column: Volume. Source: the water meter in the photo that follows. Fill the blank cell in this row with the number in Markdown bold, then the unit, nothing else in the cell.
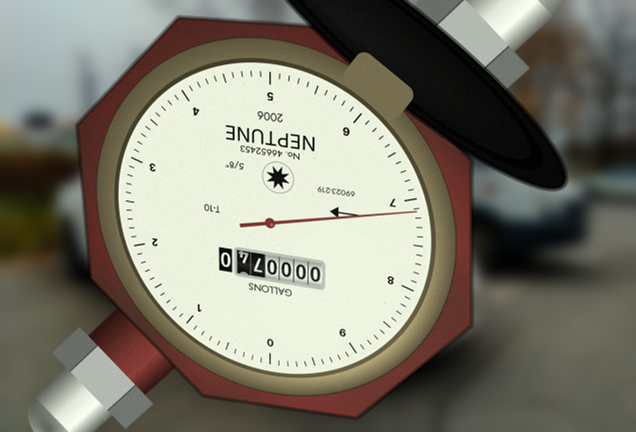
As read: **737.1** gal
